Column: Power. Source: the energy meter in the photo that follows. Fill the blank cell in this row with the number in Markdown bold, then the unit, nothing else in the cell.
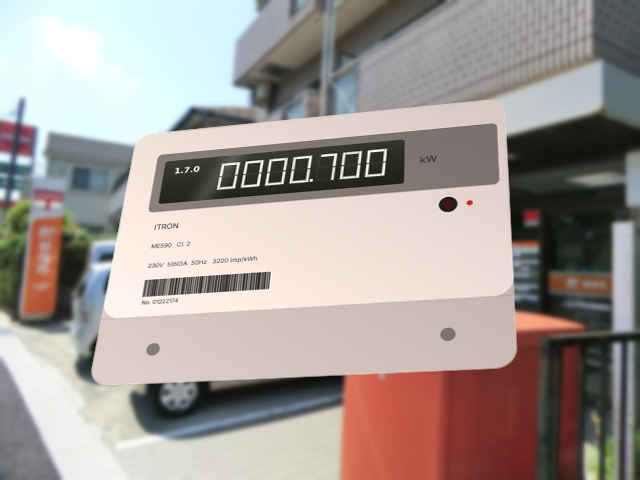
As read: **0.700** kW
